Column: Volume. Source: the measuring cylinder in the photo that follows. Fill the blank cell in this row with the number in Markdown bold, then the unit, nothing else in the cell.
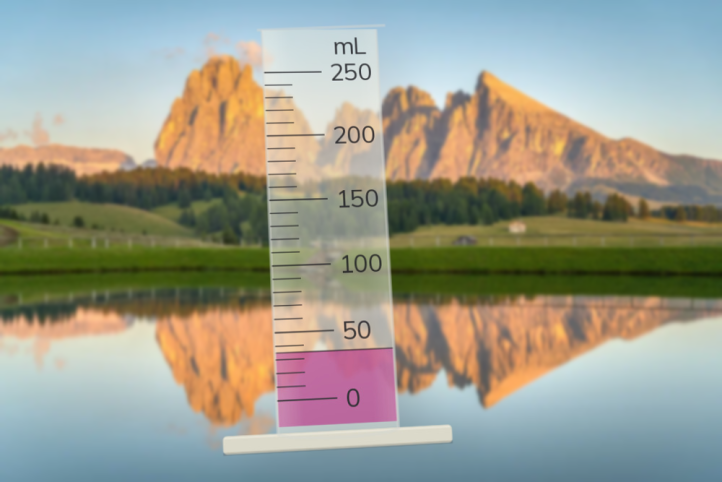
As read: **35** mL
